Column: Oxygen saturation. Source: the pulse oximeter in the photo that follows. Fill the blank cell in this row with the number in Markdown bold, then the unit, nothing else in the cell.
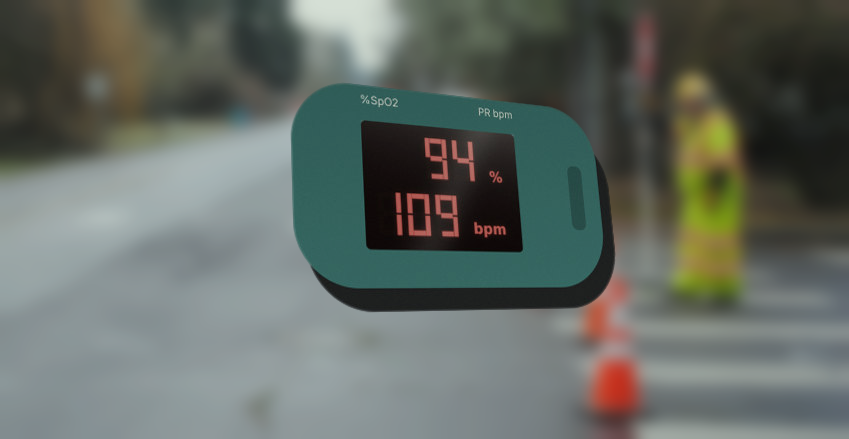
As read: **94** %
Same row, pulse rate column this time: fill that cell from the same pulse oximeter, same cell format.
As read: **109** bpm
